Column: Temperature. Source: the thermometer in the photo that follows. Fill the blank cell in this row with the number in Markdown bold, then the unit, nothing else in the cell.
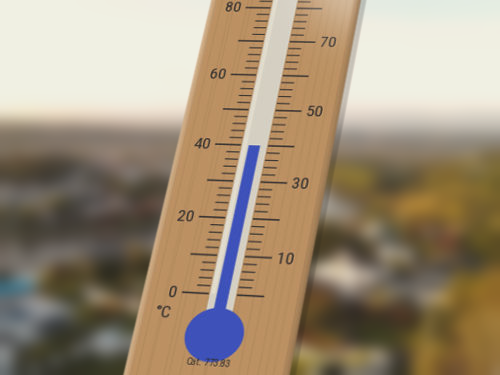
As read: **40** °C
